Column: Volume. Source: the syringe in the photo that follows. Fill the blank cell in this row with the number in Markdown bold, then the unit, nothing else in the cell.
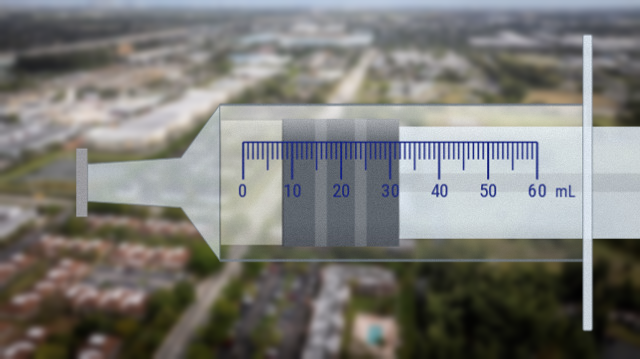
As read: **8** mL
